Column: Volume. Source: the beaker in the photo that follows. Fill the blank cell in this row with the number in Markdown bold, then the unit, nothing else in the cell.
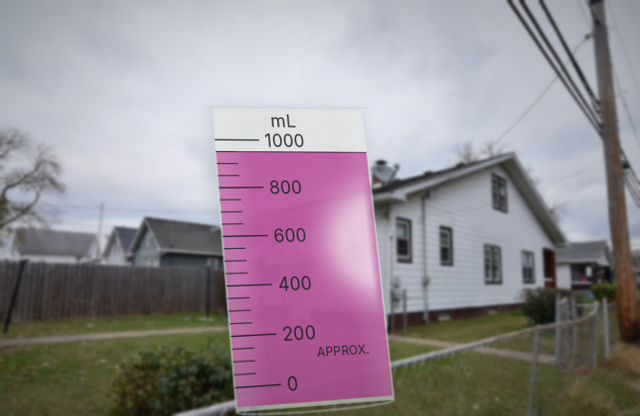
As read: **950** mL
